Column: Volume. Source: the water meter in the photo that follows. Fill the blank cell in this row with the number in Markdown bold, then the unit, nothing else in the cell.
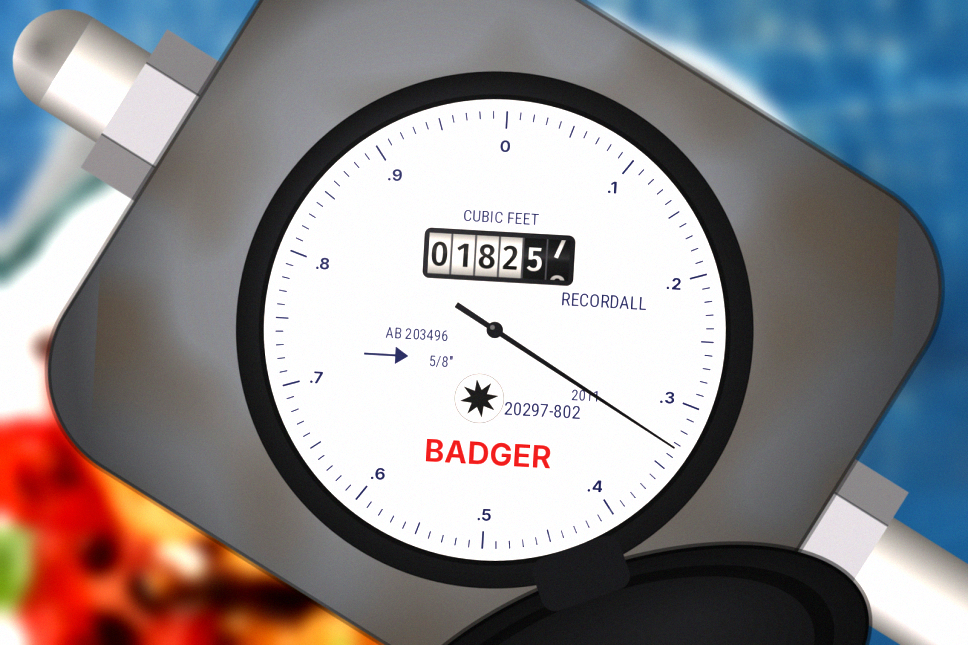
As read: **18257.33** ft³
